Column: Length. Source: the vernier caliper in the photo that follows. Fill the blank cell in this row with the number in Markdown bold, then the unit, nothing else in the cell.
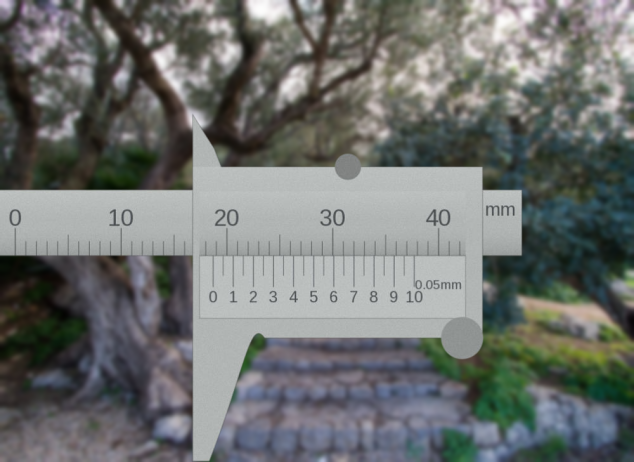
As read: **18.7** mm
